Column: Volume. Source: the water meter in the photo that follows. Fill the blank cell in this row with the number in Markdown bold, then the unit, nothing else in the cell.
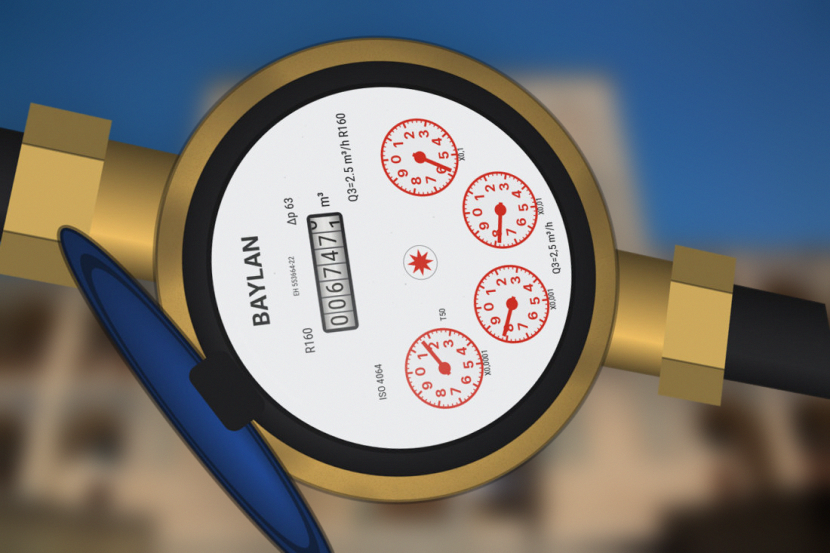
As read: **67470.5781** m³
